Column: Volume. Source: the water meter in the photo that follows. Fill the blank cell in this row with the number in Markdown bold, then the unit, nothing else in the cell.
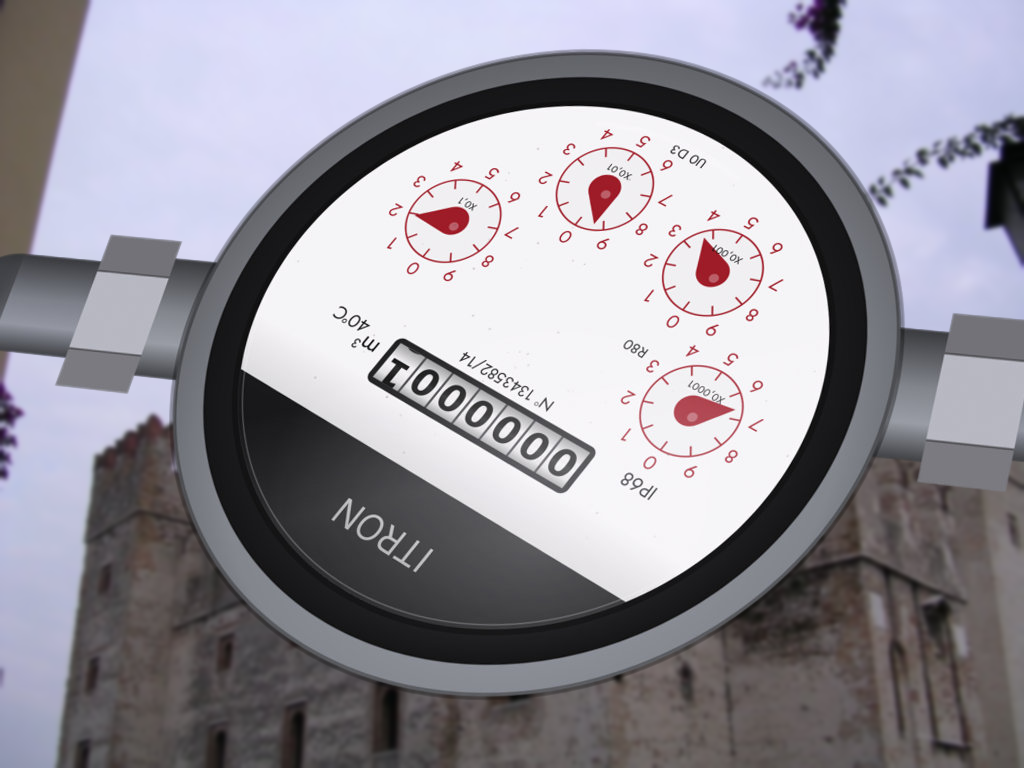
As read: **1.1936** m³
